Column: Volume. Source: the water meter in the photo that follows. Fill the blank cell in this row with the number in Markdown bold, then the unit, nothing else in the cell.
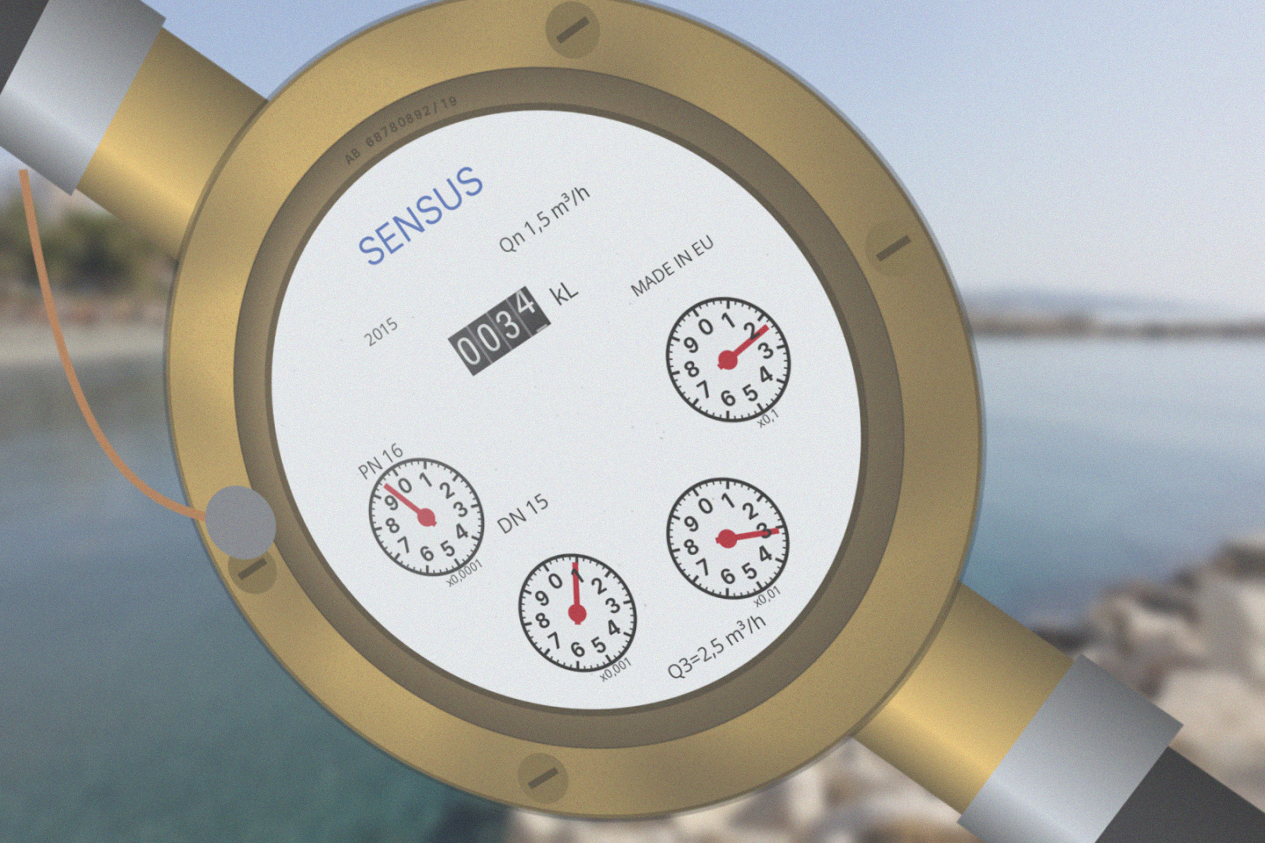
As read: **34.2309** kL
